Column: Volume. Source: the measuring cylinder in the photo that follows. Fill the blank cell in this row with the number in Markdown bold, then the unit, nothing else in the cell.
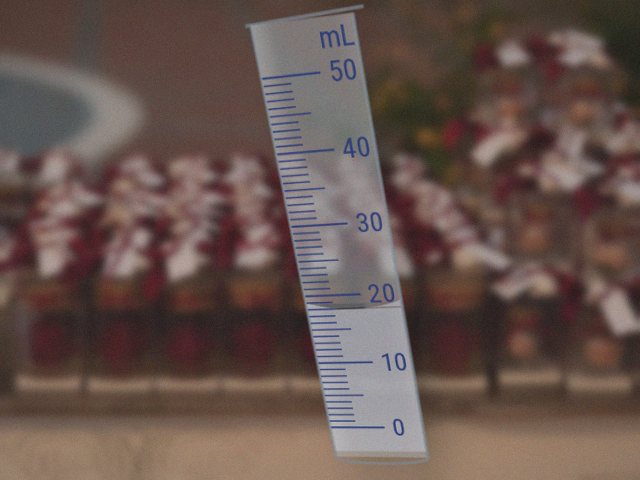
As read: **18** mL
